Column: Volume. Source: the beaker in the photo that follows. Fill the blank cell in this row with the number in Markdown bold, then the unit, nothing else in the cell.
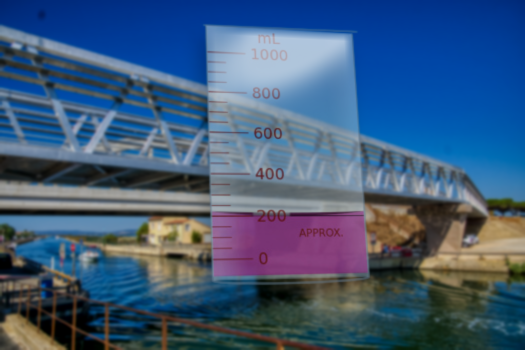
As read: **200** mL
